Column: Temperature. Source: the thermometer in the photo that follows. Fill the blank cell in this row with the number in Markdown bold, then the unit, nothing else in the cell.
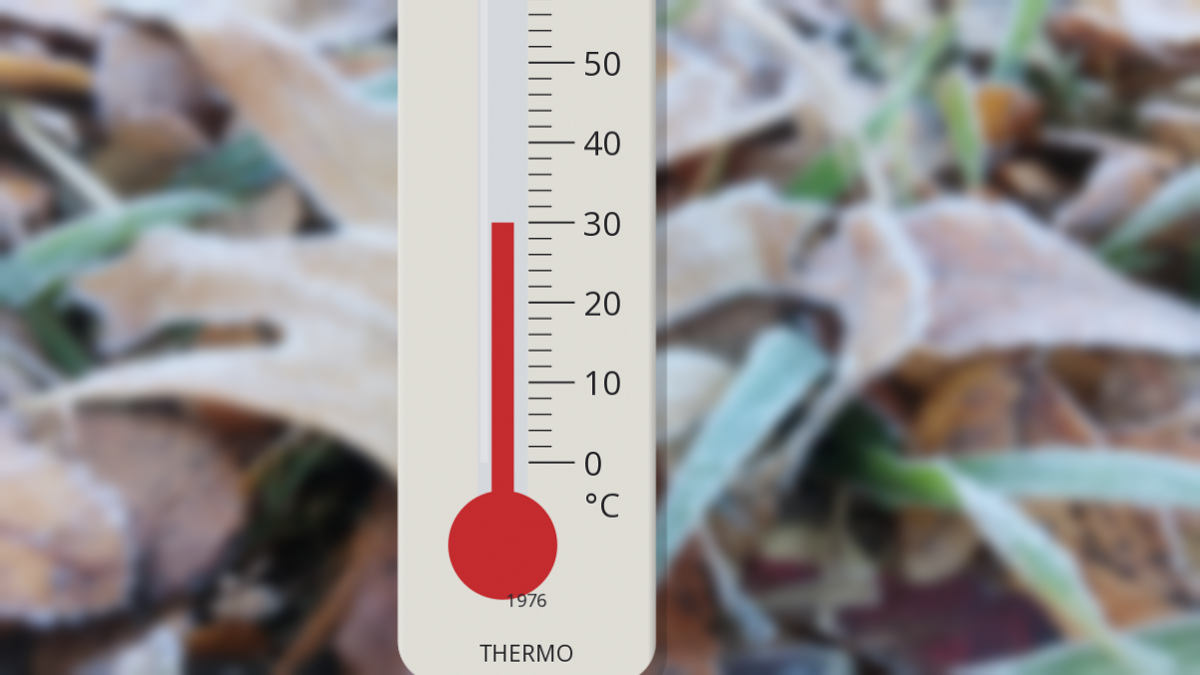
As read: **30** °C
